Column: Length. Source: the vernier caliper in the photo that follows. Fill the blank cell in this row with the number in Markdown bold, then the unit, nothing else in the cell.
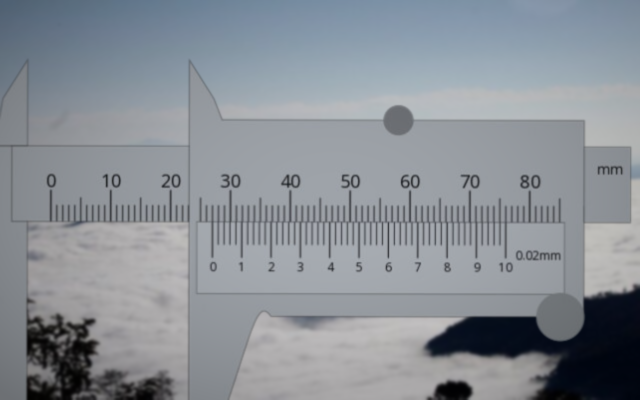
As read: **27.0** mm
